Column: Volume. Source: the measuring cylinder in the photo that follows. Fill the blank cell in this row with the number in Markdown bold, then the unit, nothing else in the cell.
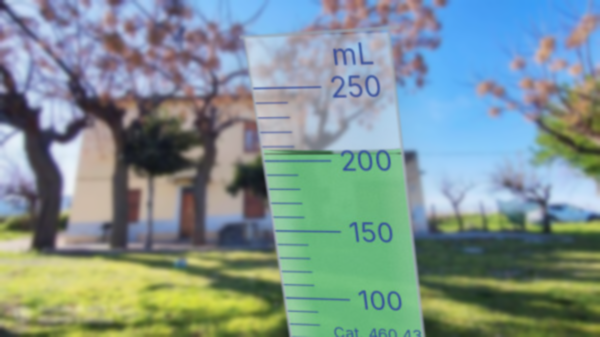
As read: **205** mL
